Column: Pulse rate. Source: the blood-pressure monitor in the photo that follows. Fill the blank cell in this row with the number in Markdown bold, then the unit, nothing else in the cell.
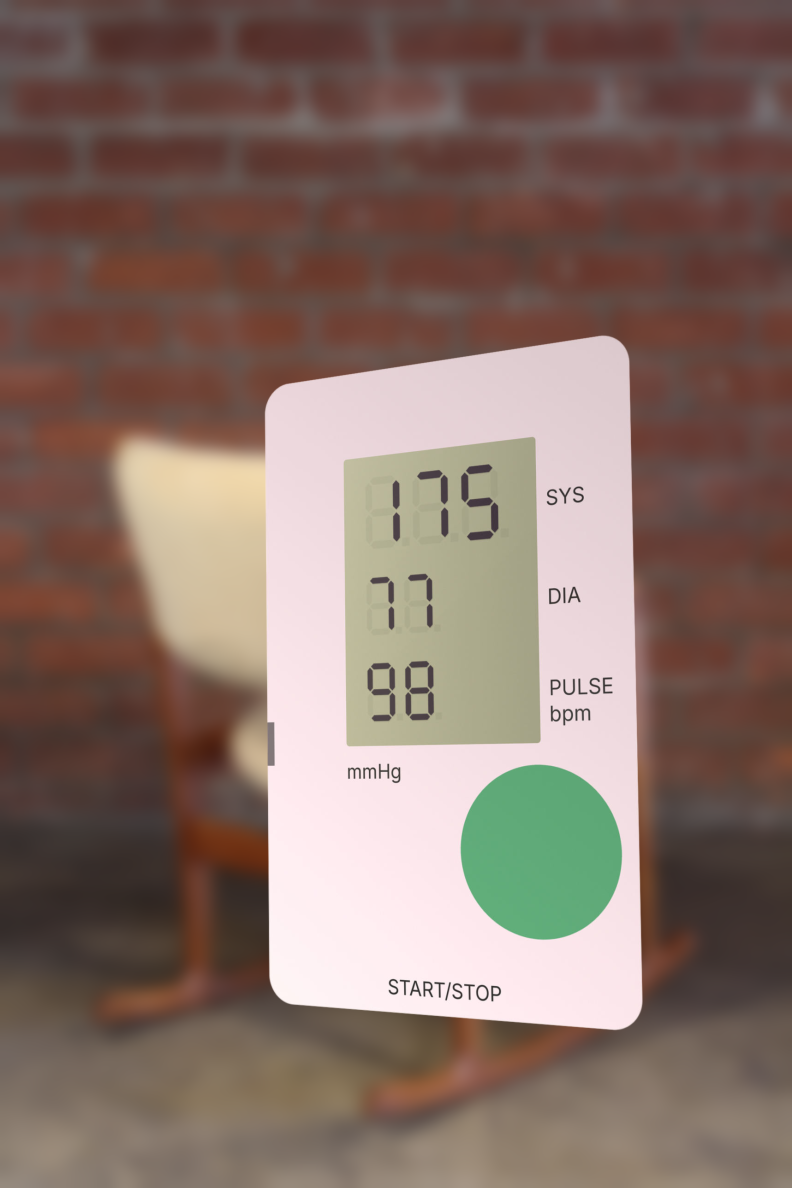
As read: **98** bpm
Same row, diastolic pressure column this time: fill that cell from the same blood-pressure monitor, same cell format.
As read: **77** mmHg
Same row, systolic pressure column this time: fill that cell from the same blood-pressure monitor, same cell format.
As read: **175** mmHg
